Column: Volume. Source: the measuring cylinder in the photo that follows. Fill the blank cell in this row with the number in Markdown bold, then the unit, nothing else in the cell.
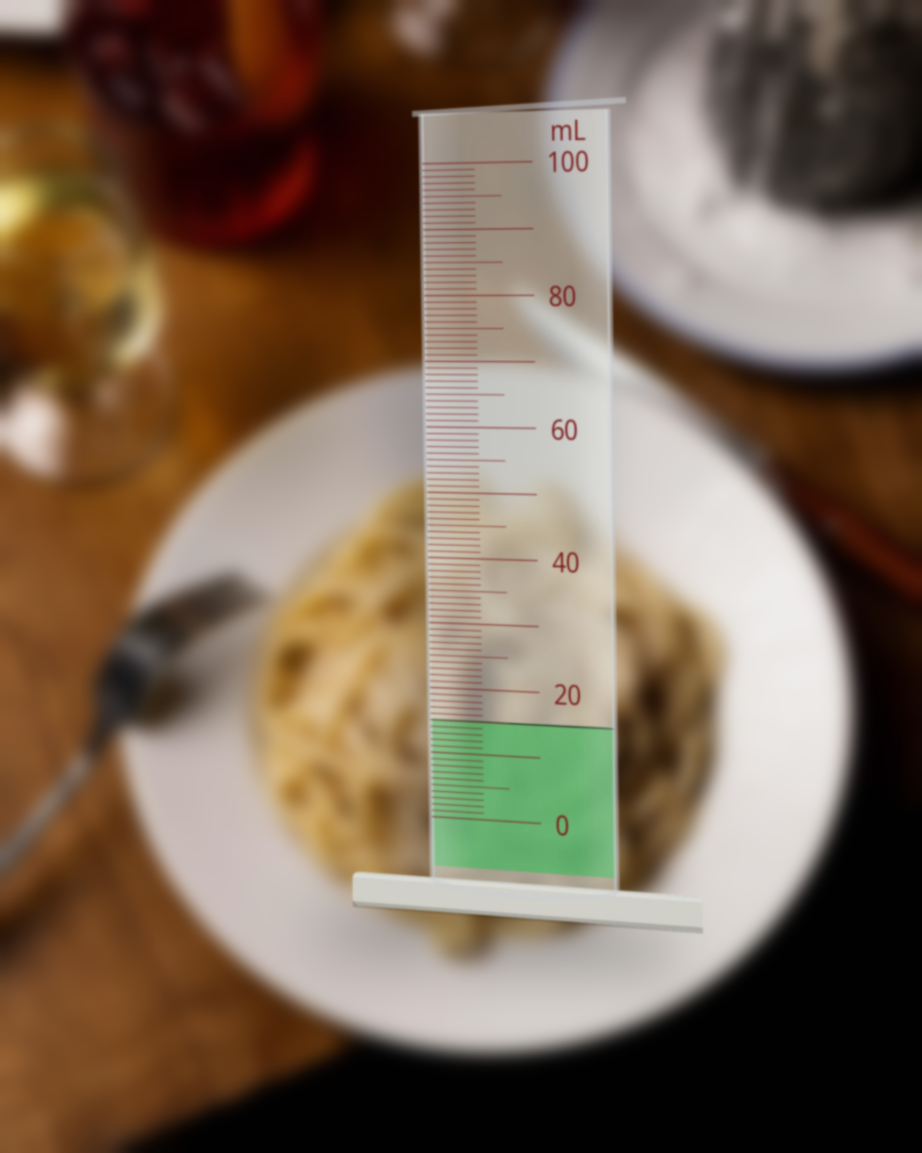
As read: **15** mL
